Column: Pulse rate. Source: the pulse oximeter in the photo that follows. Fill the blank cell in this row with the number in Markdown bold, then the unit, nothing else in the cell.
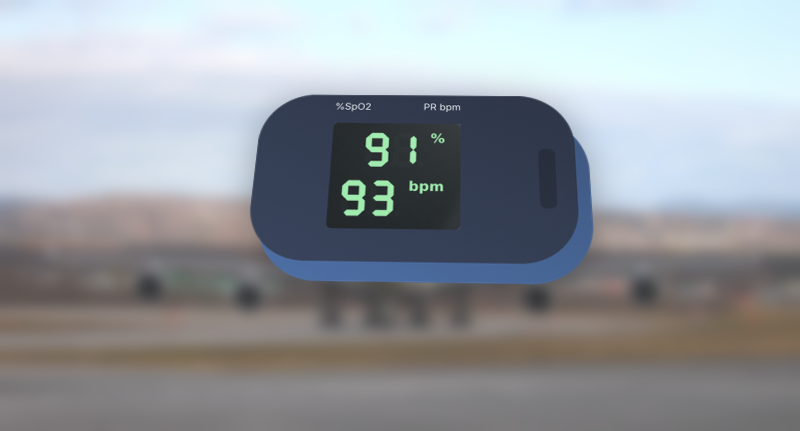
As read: **93** bpm
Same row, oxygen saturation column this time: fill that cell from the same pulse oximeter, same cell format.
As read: **91** %
